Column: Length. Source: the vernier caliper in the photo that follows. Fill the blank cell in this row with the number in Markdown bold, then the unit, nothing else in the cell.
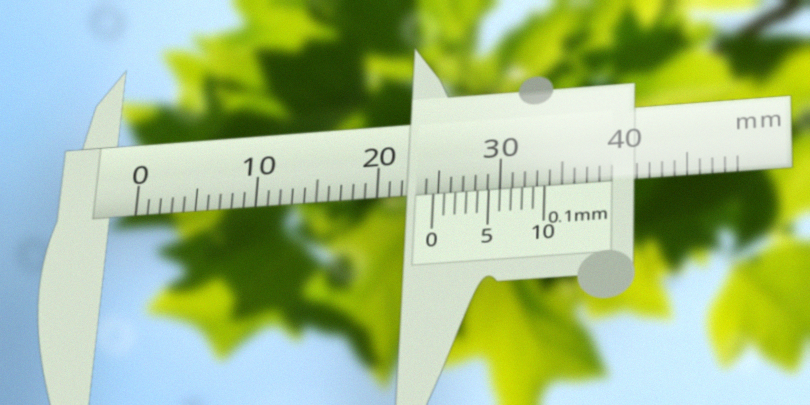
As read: **24.6** mm
